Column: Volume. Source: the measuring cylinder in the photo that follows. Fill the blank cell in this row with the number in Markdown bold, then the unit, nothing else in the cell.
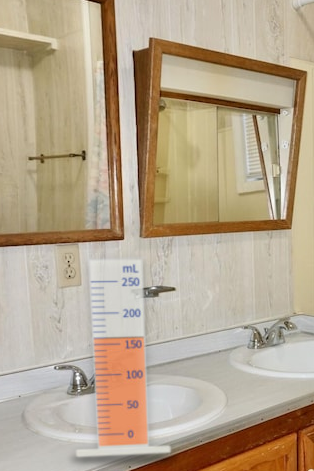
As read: **160** mL
